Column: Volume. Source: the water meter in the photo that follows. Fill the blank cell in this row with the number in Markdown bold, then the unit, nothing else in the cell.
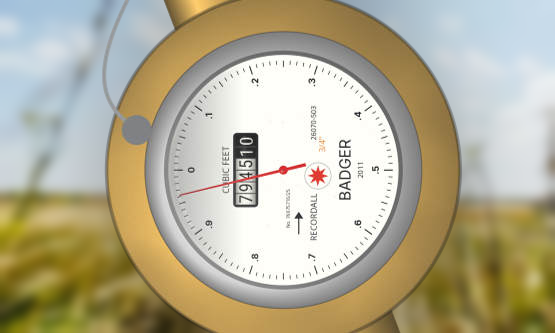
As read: **794509.96** ft³
